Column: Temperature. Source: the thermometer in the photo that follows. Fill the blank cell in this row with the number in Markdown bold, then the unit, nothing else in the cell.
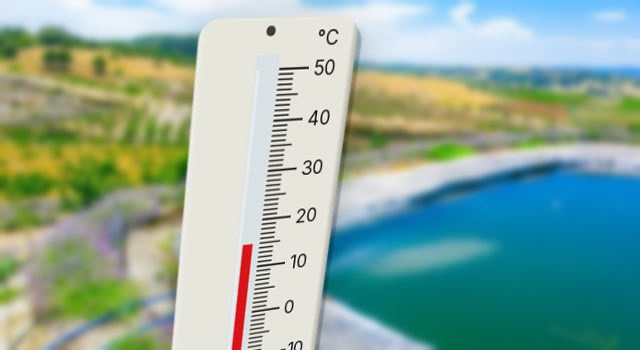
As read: **15** °C
